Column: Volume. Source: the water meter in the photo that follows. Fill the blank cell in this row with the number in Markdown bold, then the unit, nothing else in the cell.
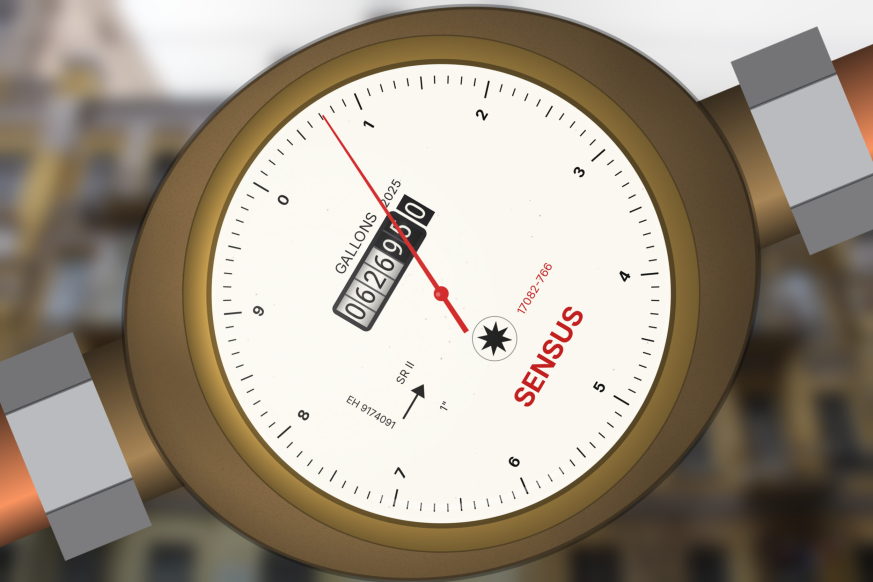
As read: **626950.7** gal
